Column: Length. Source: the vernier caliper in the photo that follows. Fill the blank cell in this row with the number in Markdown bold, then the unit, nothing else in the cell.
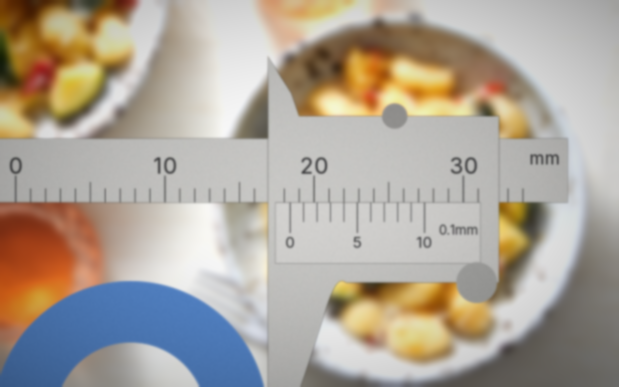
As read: **18.4** mm
